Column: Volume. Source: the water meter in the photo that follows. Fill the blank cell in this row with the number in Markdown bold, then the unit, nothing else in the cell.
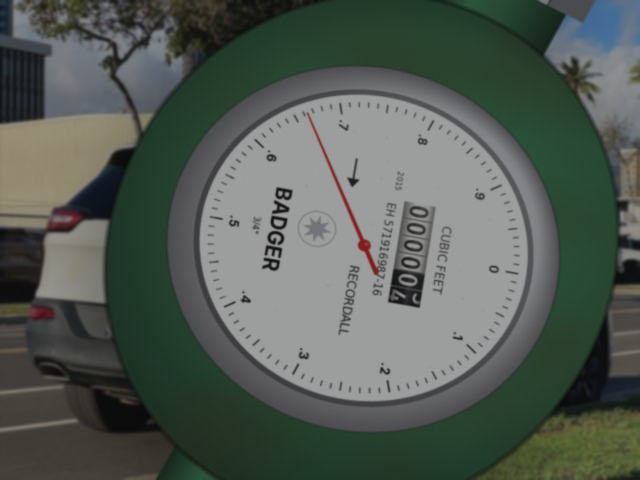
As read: **3.66** ft³
